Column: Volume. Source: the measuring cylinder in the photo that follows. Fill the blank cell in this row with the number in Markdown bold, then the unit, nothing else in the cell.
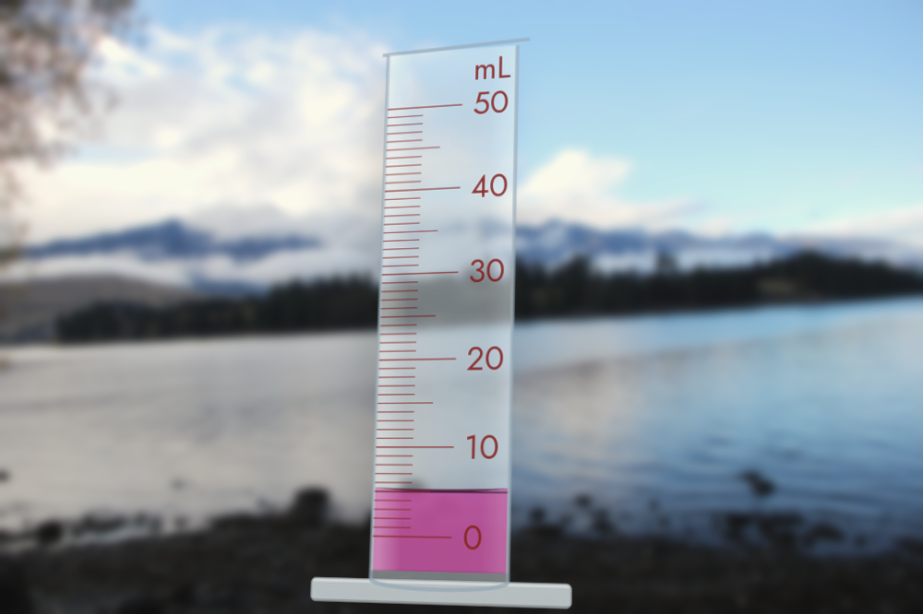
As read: **5** mL
